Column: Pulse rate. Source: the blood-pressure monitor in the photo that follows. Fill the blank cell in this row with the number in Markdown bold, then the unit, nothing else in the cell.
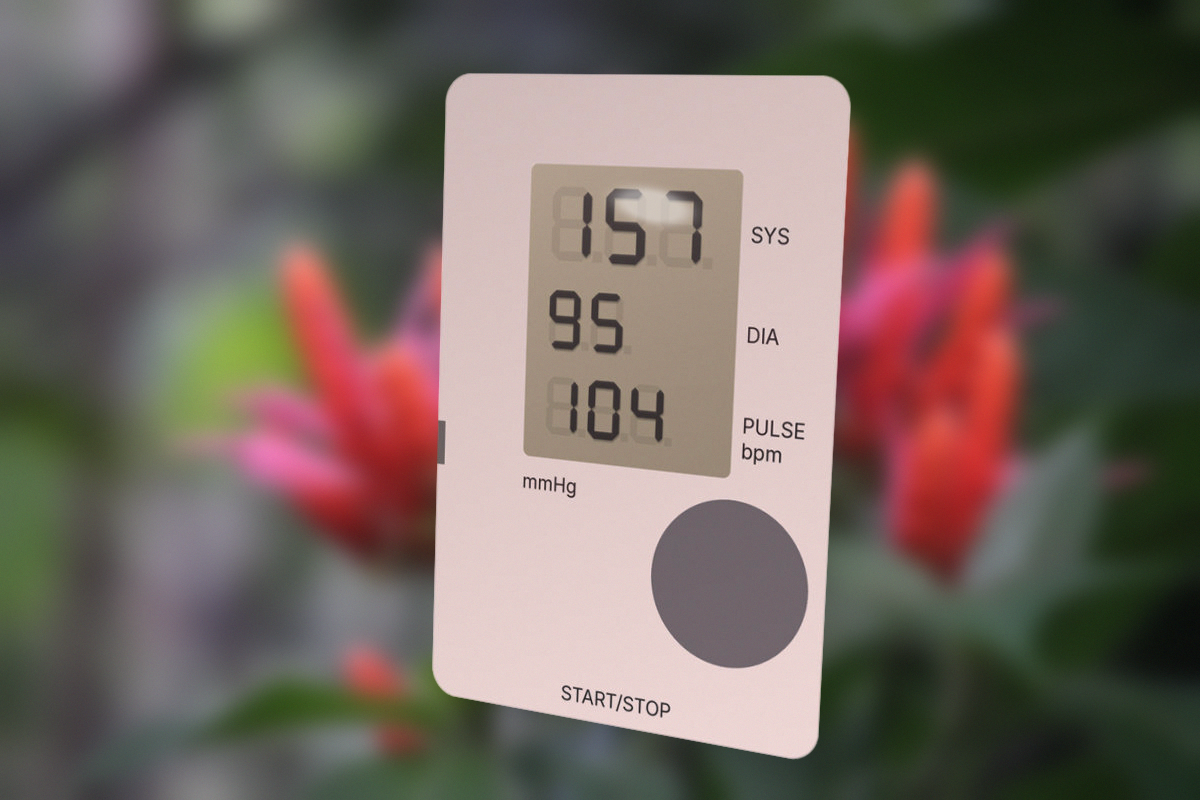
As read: **104** bpm
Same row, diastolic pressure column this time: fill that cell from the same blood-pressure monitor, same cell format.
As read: **95** mmHg
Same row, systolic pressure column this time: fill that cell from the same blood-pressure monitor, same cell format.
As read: **157** mmHg
